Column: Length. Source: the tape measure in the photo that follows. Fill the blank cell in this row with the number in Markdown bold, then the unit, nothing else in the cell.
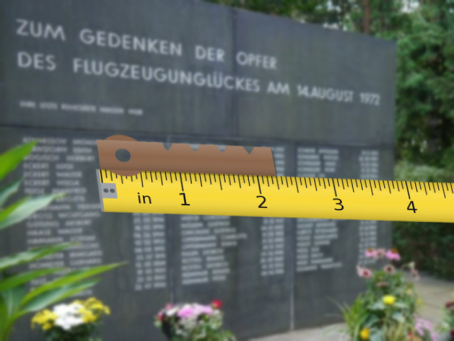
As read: **2.25** in
